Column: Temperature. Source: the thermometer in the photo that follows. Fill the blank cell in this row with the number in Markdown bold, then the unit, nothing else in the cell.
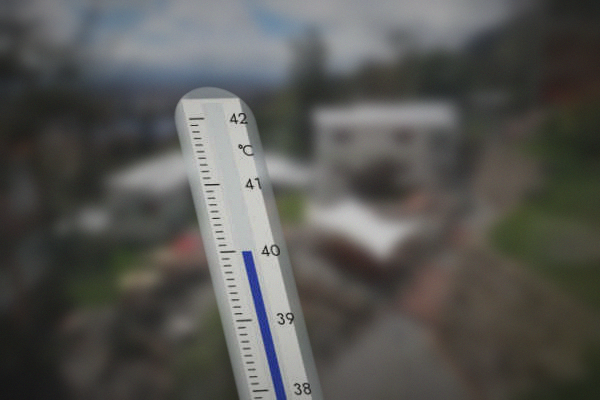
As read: **40** °C
